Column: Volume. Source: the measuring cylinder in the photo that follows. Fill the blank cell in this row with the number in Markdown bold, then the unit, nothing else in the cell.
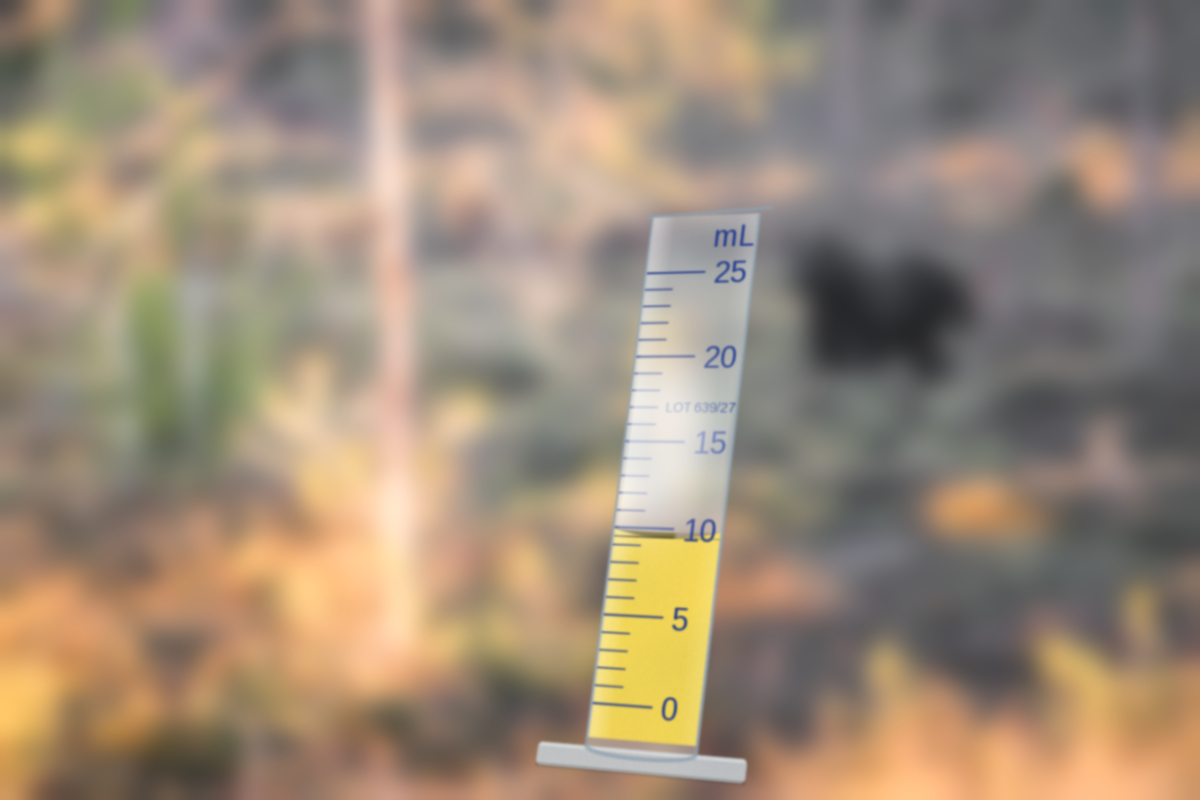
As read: **9.5** mL
